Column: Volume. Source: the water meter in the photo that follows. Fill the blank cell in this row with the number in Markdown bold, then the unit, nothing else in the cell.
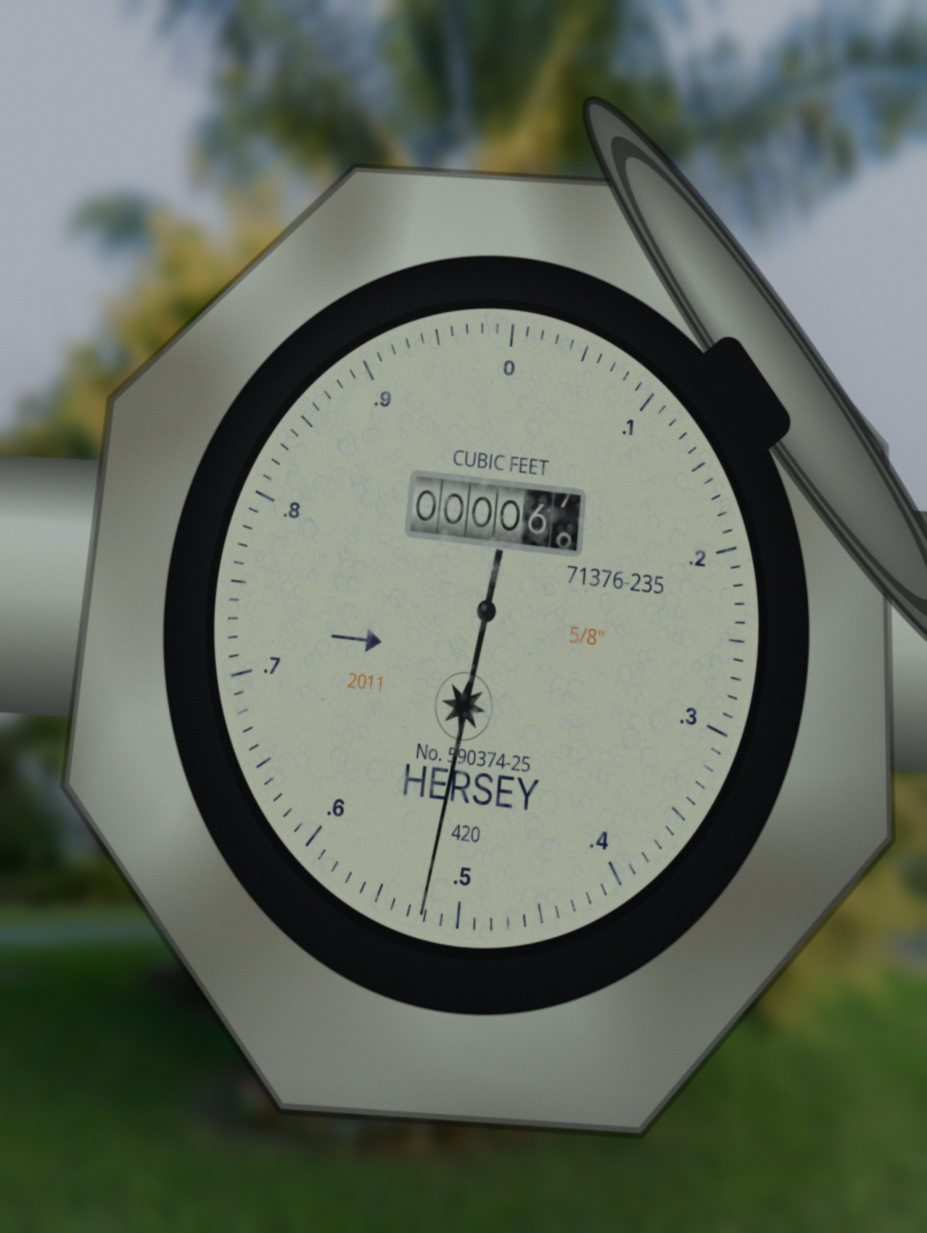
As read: **67.52** ft³
